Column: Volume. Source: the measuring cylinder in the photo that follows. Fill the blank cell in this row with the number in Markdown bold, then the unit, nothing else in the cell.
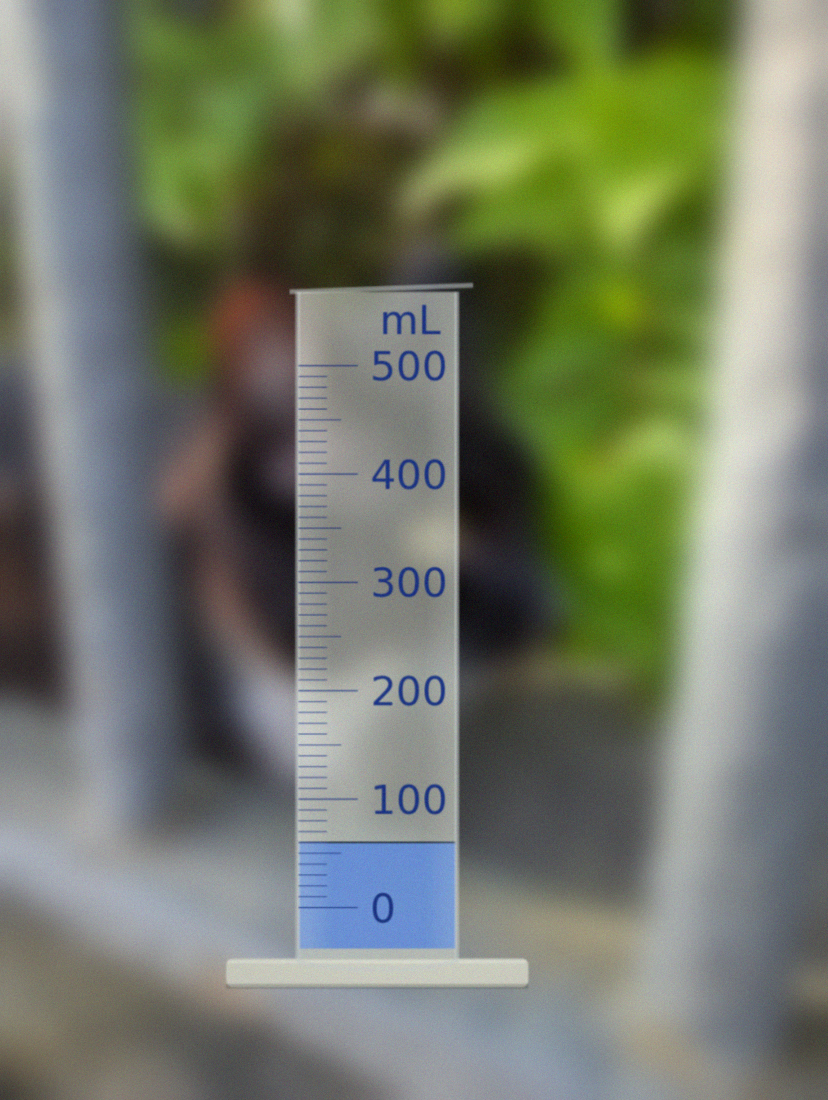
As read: **60** mL
